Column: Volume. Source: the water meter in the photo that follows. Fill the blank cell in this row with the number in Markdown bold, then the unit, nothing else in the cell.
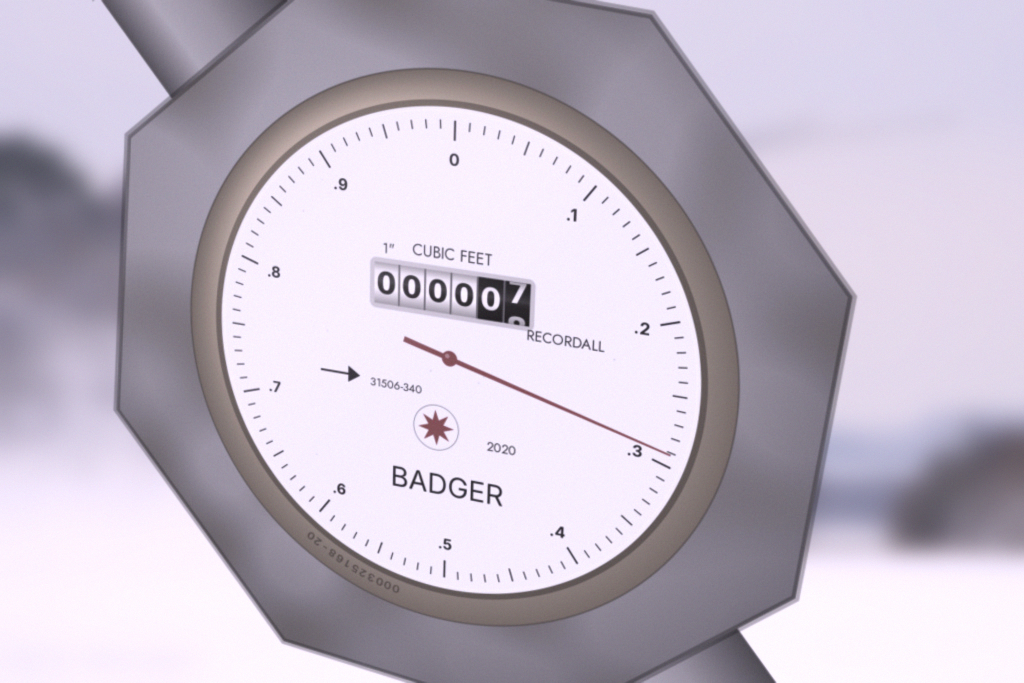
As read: **7.29** ft³
